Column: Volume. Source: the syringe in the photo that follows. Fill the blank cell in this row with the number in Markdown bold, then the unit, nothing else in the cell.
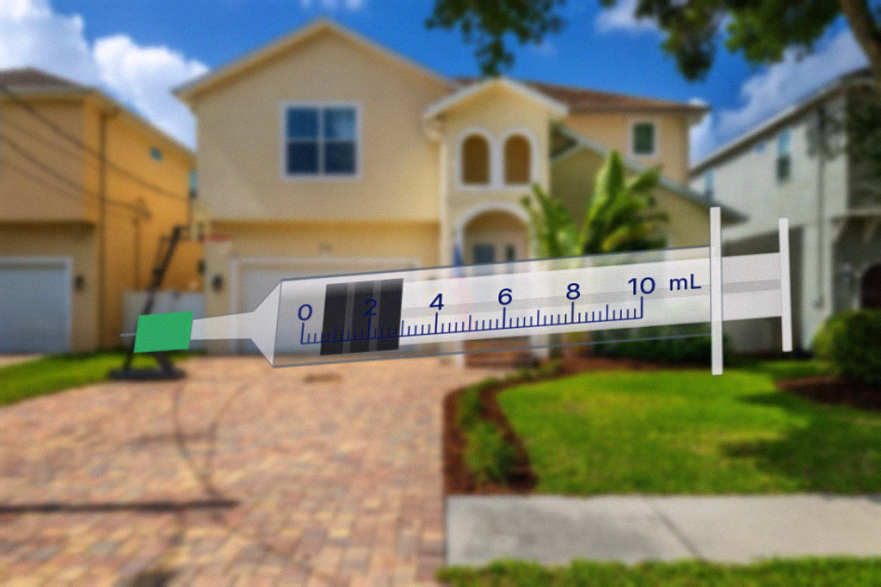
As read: **0.6** mL
